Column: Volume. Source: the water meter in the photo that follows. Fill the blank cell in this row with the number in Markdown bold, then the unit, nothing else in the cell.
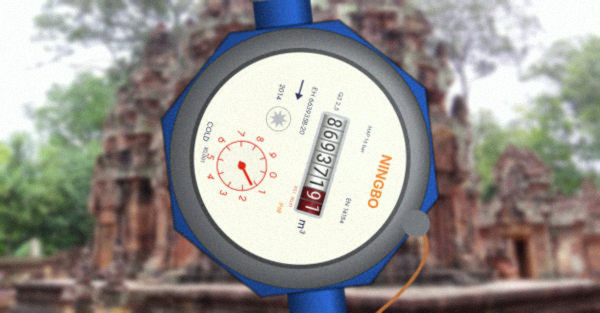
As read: **869371.911** m³
